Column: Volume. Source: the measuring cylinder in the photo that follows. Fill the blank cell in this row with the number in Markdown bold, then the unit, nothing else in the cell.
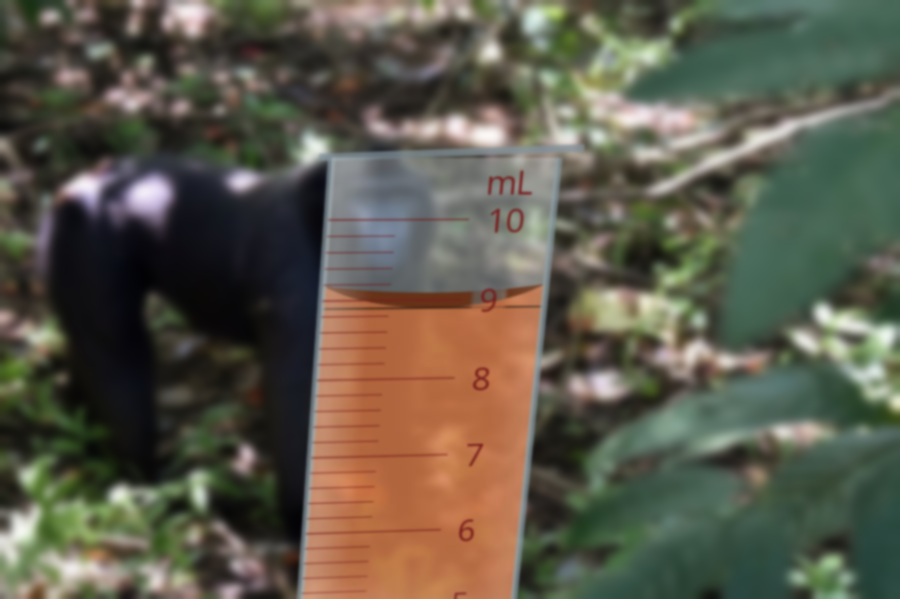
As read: **8.9** mL
